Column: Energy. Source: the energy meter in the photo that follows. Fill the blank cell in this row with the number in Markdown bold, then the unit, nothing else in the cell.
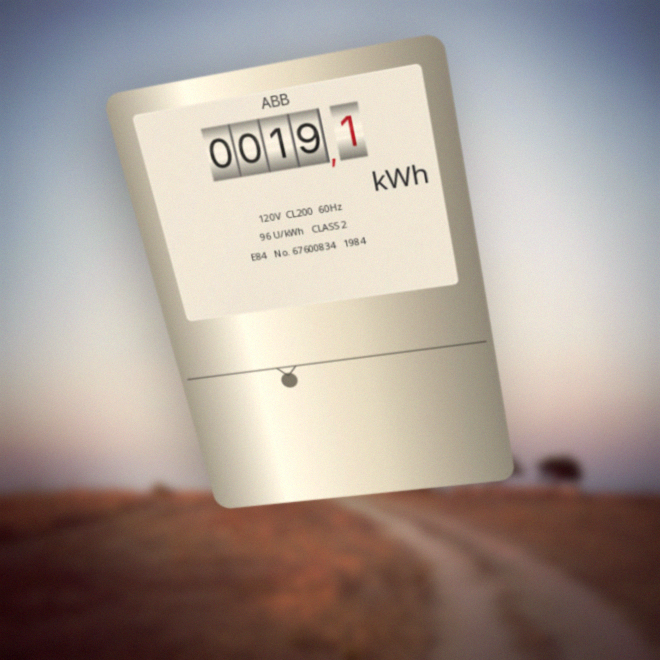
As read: **19.1** kWh
